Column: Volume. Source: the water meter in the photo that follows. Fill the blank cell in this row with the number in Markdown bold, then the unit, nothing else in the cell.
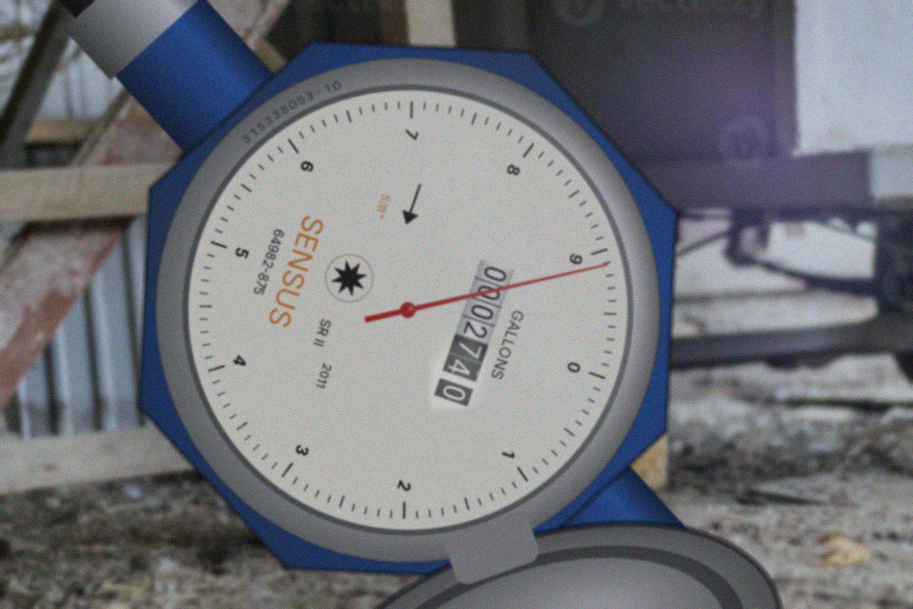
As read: **2739.1** gal
